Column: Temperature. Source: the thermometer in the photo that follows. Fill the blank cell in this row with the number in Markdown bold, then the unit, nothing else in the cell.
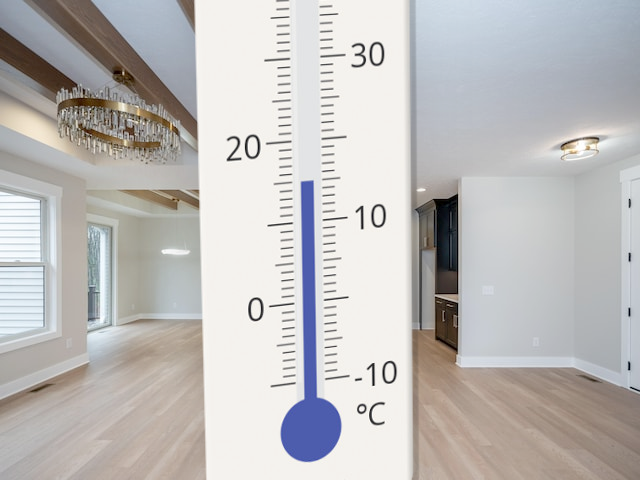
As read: **15** °C
